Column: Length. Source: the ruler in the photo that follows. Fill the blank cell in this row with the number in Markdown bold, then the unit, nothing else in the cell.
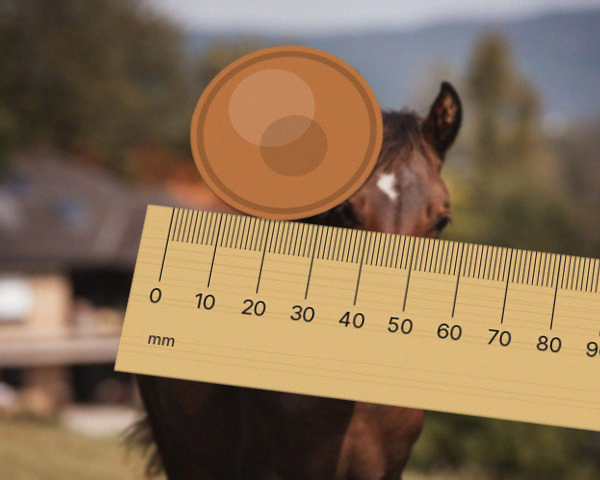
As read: **40** mm
